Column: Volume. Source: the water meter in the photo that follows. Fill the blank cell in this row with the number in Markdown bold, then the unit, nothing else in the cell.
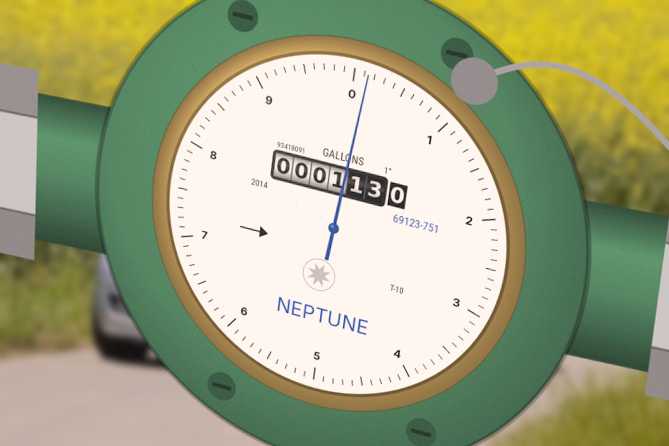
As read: **1130.1** gal
